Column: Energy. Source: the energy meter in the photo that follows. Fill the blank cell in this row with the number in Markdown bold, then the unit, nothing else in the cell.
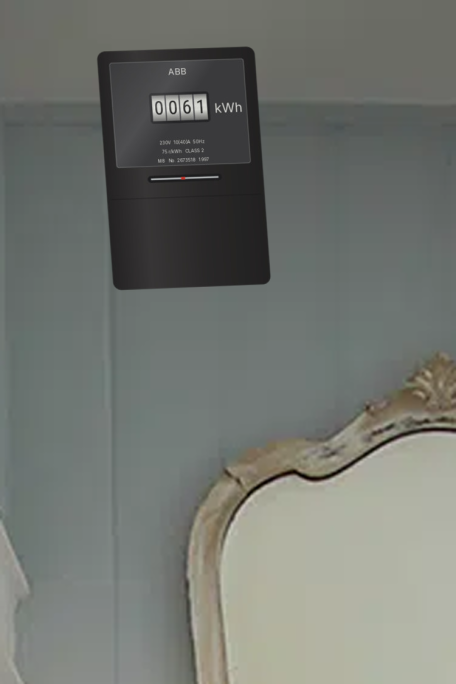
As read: **61** kWh
